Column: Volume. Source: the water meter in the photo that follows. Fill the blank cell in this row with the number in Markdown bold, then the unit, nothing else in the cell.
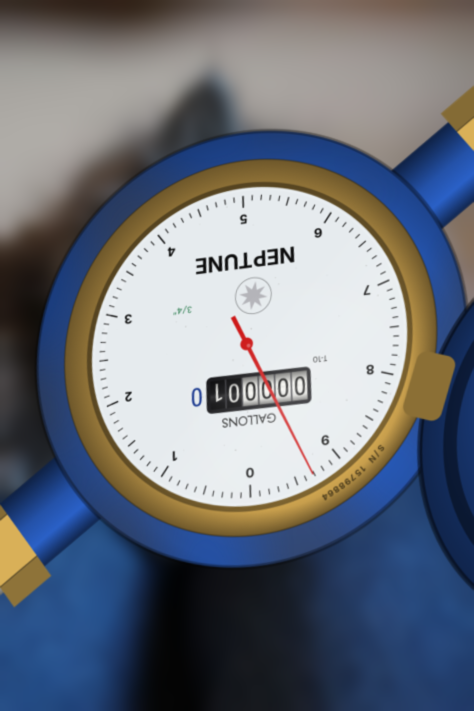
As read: **9.3** gal
